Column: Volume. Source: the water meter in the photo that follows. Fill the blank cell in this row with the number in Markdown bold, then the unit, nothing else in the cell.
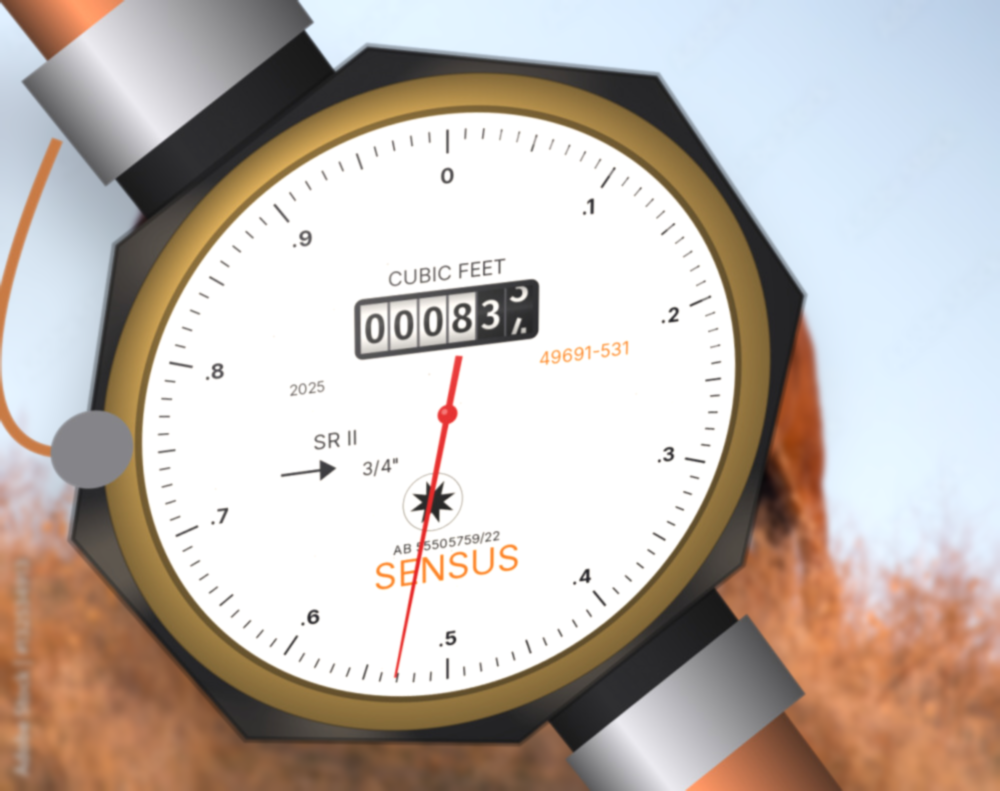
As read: **833.53** ft³
